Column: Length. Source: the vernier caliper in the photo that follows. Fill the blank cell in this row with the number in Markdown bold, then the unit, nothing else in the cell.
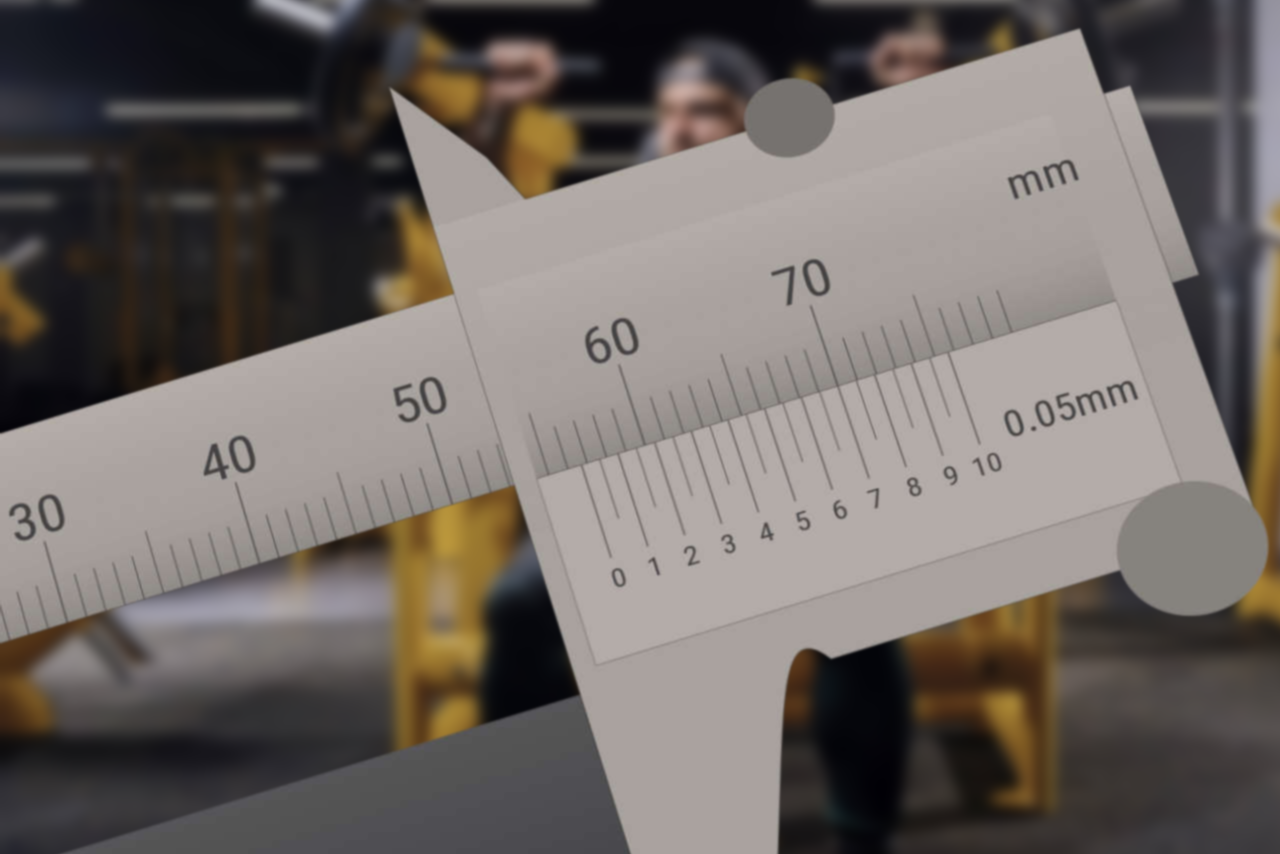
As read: **56.7** mm
